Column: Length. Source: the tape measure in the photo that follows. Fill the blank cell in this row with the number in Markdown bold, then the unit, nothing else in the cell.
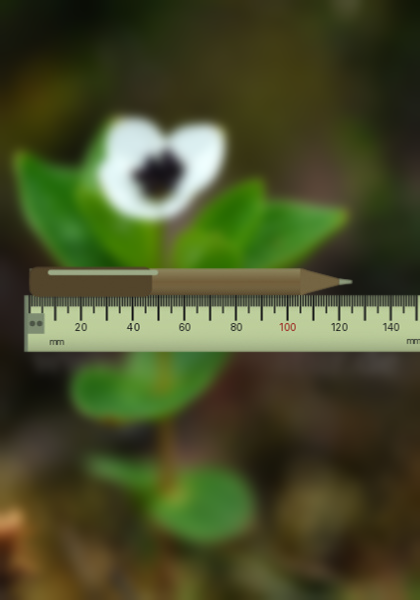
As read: **125** mm
